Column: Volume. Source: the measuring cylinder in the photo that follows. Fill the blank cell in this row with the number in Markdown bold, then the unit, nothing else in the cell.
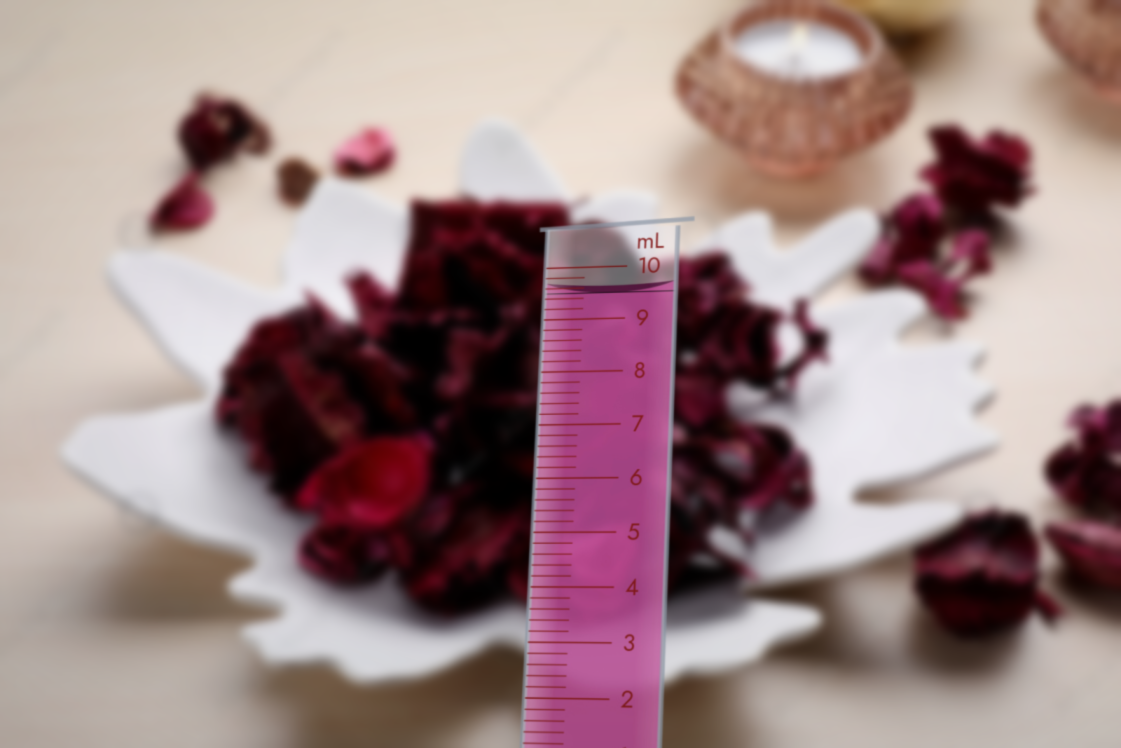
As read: **9.5** mL
